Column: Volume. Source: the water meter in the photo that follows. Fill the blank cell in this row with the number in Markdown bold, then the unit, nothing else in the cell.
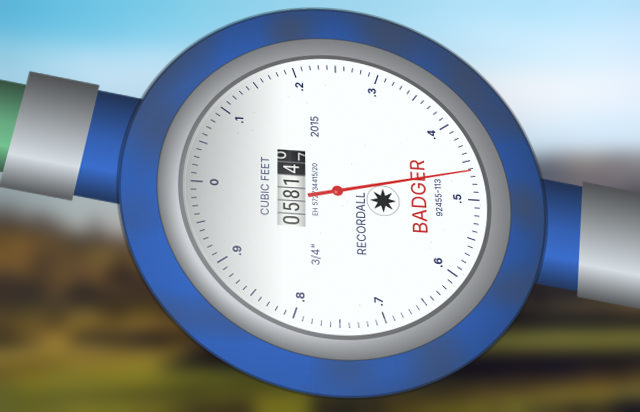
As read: **58146.46** ft³
